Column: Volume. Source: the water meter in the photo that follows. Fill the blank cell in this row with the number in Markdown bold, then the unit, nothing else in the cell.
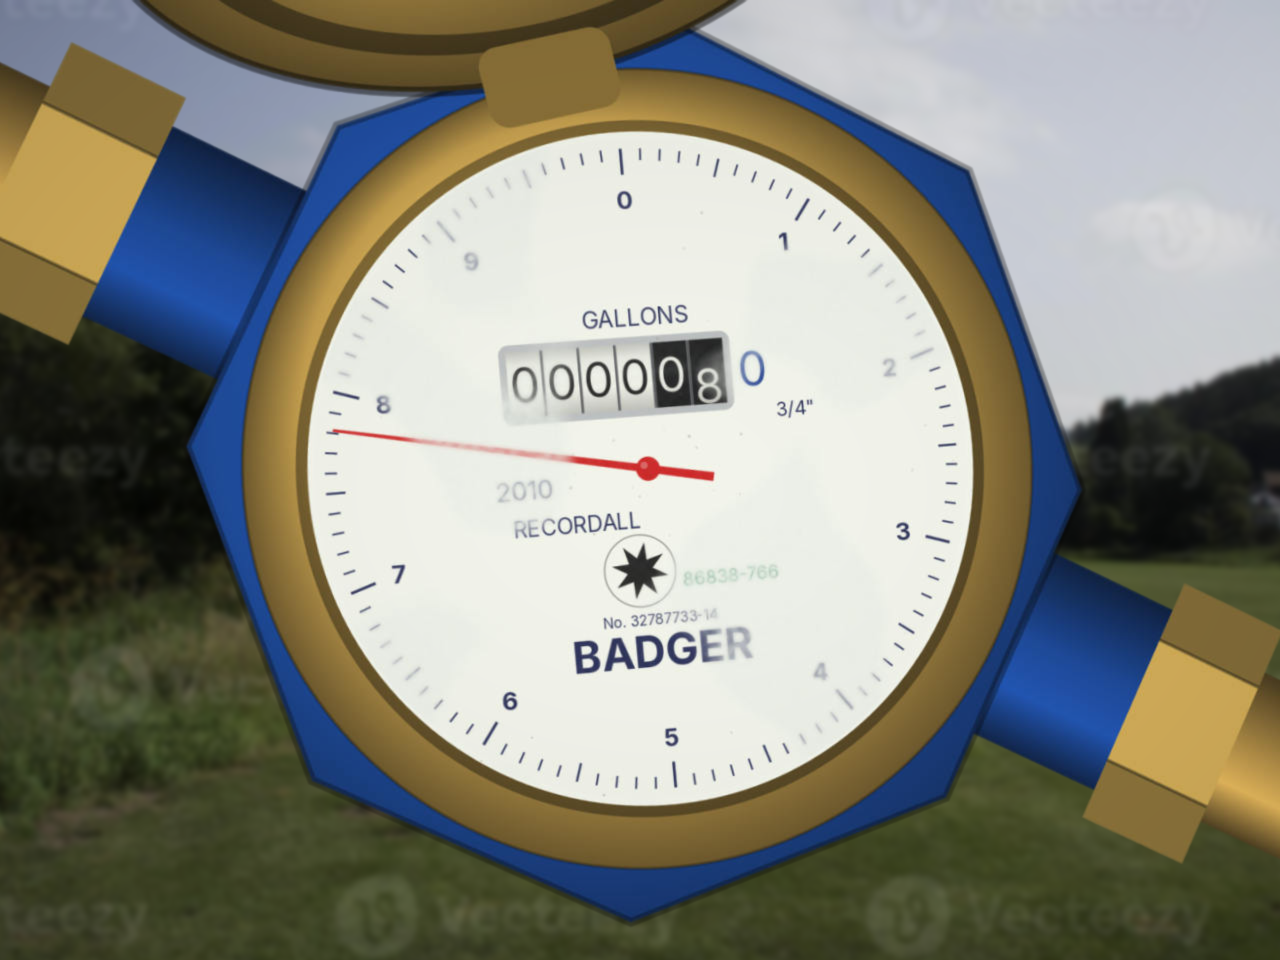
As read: **77.8** gal
